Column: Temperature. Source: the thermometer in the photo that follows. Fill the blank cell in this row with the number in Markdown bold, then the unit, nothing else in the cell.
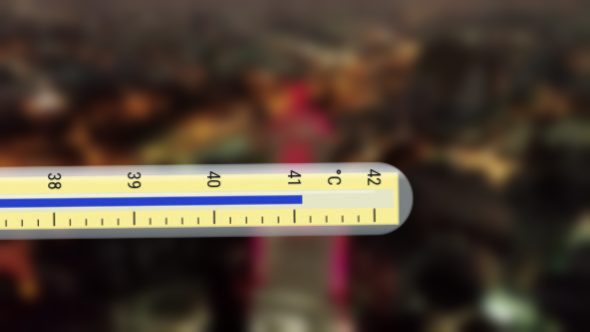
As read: **41.1** °C
